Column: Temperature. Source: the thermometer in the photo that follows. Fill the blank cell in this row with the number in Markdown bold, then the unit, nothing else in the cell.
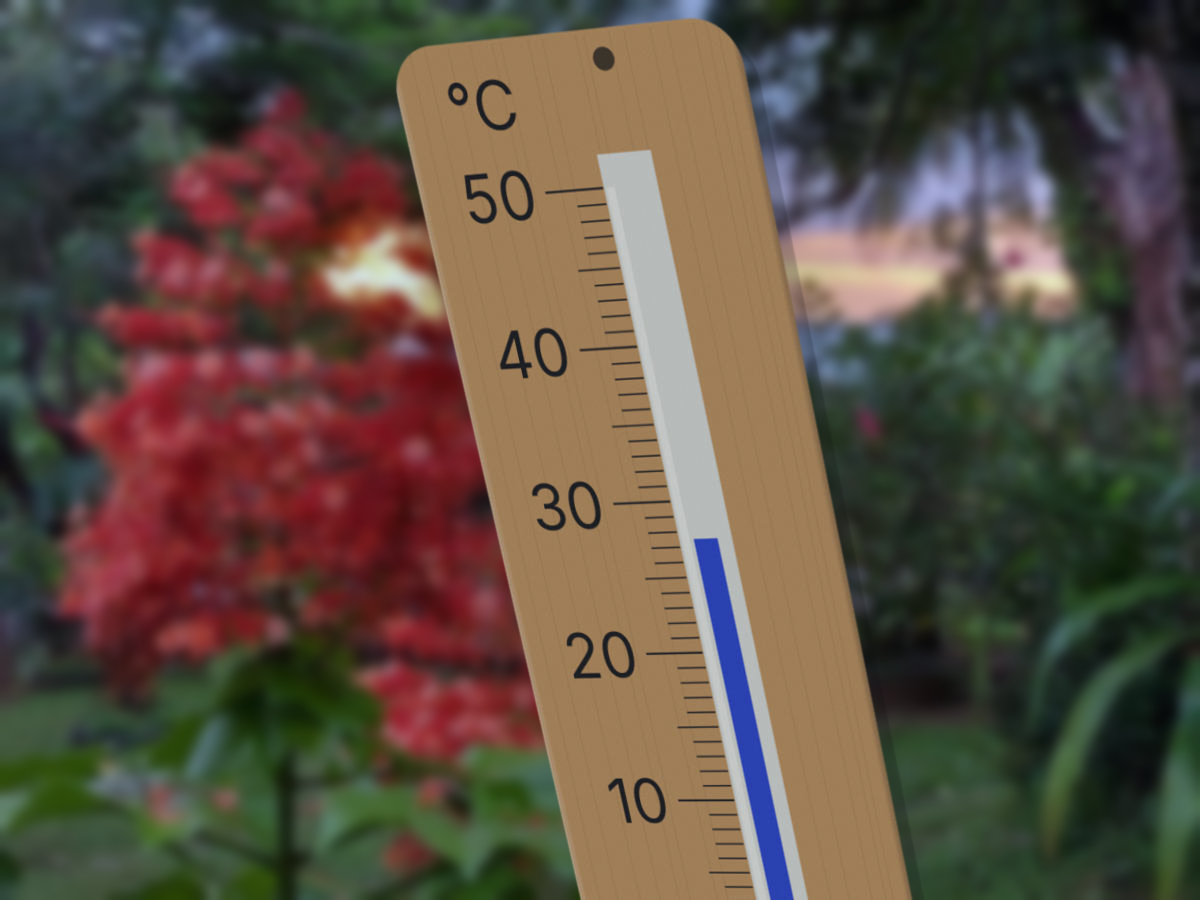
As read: **27.5** °C
